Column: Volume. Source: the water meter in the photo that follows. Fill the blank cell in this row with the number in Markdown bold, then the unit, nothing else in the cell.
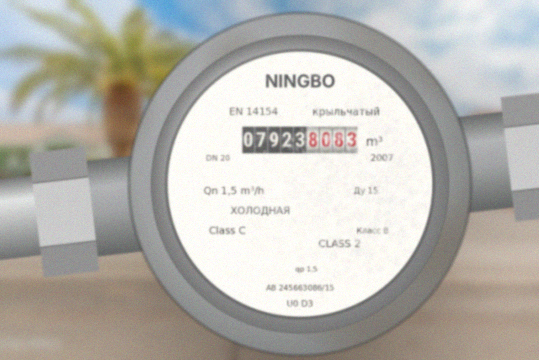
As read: **7923.8083** m³
